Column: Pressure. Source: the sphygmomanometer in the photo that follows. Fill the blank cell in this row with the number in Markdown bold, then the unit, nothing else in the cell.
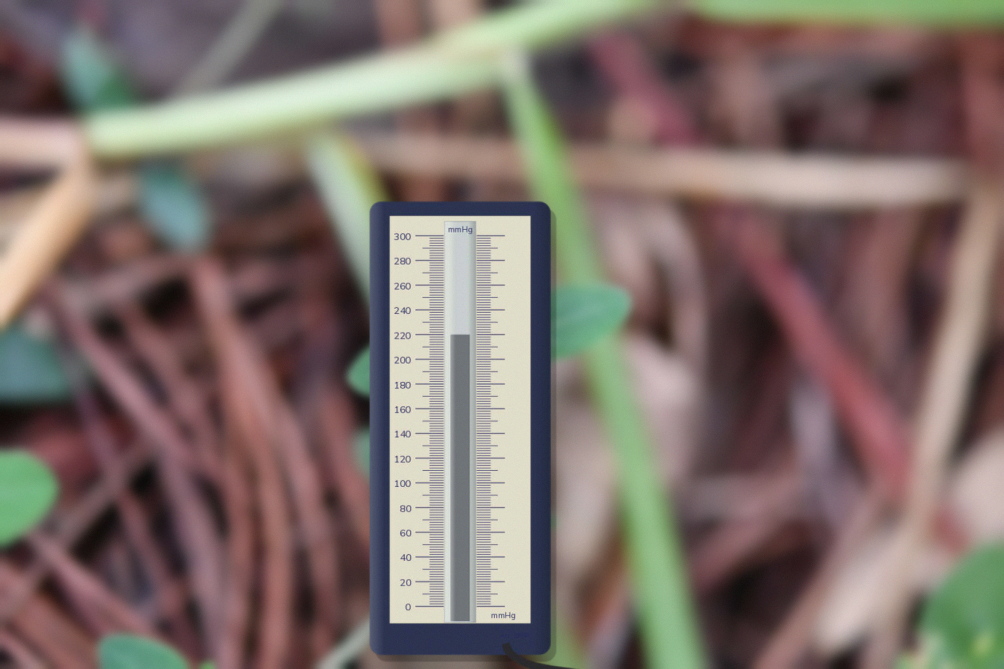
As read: **220** mmHg
